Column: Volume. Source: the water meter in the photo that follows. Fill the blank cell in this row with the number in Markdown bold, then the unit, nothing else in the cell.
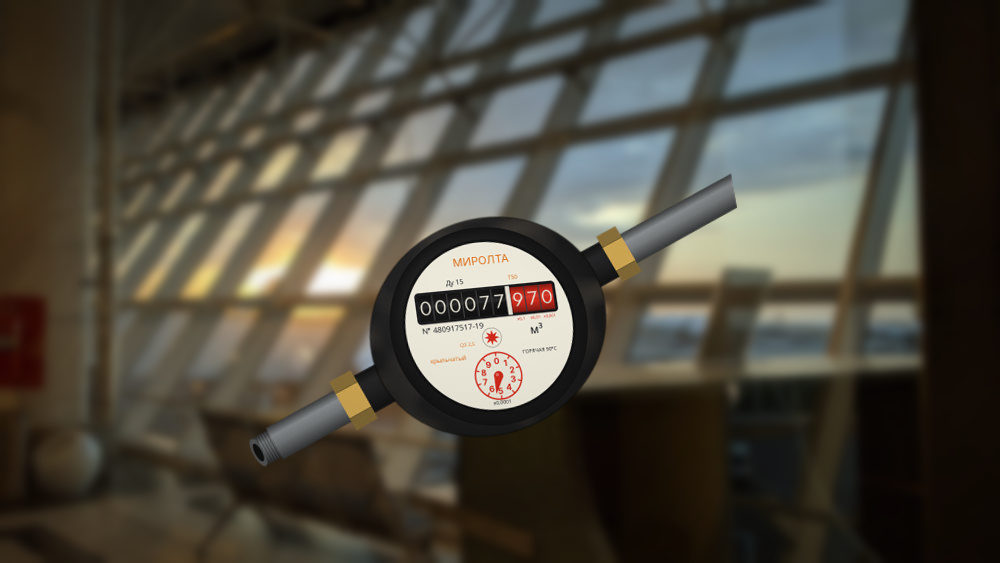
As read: **77.9705** m³
